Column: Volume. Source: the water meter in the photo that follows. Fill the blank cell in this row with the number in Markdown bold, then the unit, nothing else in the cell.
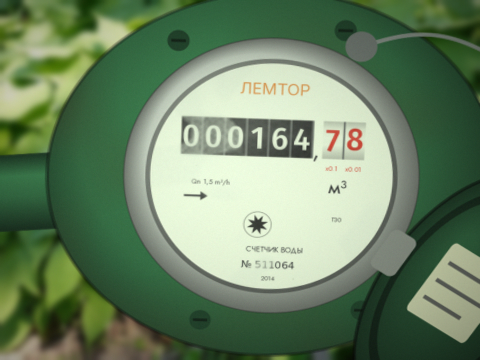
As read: **164.78** m³
